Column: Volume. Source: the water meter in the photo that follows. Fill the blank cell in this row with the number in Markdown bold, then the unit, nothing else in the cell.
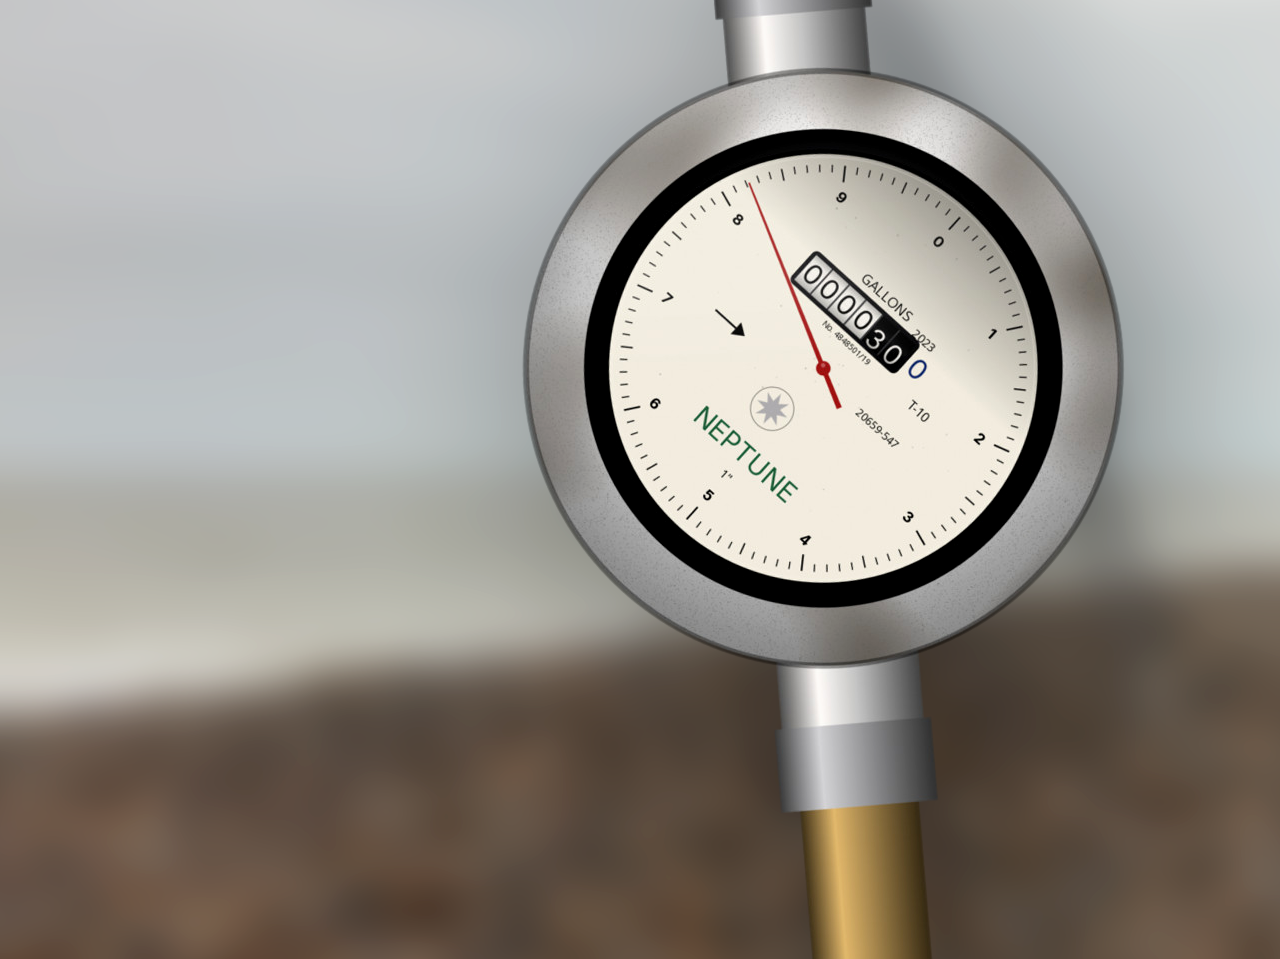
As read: **298.2** gal
